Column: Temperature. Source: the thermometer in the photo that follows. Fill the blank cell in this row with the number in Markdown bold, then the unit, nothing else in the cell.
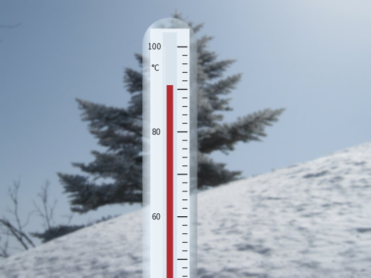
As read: **91** °C
